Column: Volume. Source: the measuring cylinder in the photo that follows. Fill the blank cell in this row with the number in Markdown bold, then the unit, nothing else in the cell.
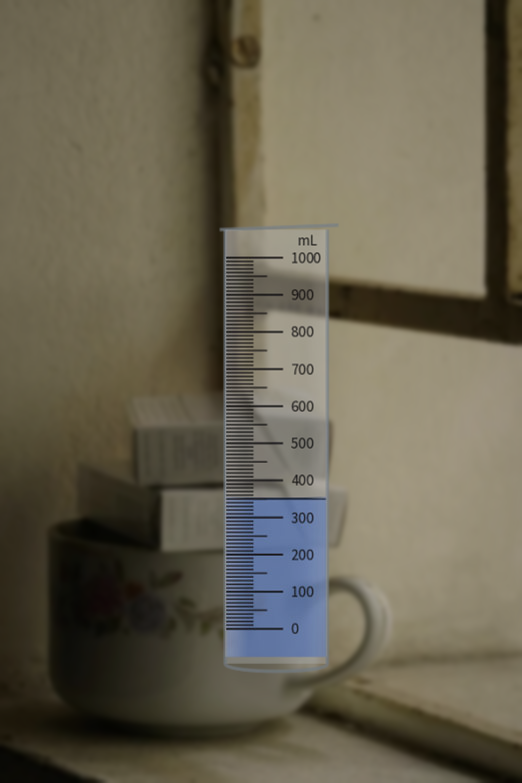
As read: **350** mL
